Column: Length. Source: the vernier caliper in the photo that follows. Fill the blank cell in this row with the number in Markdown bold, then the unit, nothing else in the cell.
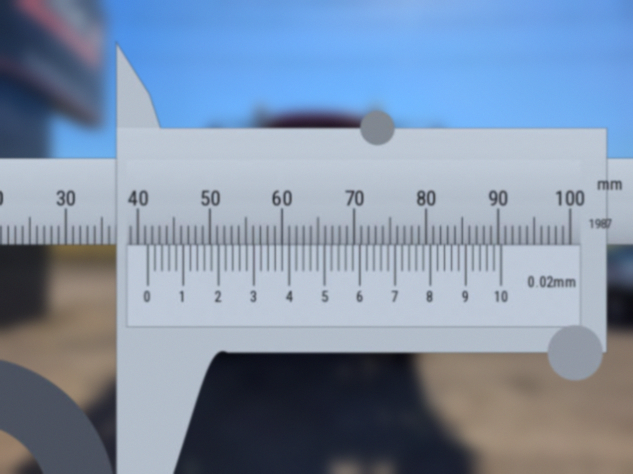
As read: **41.4** mm
